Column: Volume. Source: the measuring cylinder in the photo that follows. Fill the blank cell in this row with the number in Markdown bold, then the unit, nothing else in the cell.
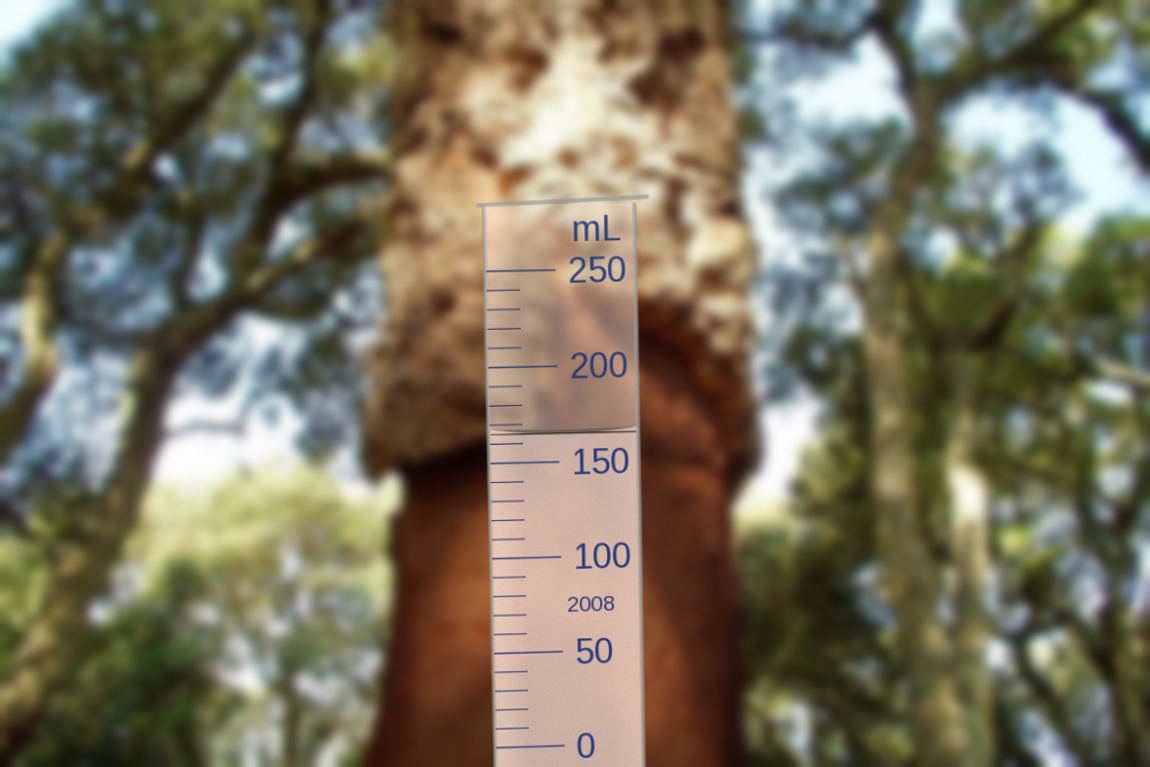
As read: **165** mL
